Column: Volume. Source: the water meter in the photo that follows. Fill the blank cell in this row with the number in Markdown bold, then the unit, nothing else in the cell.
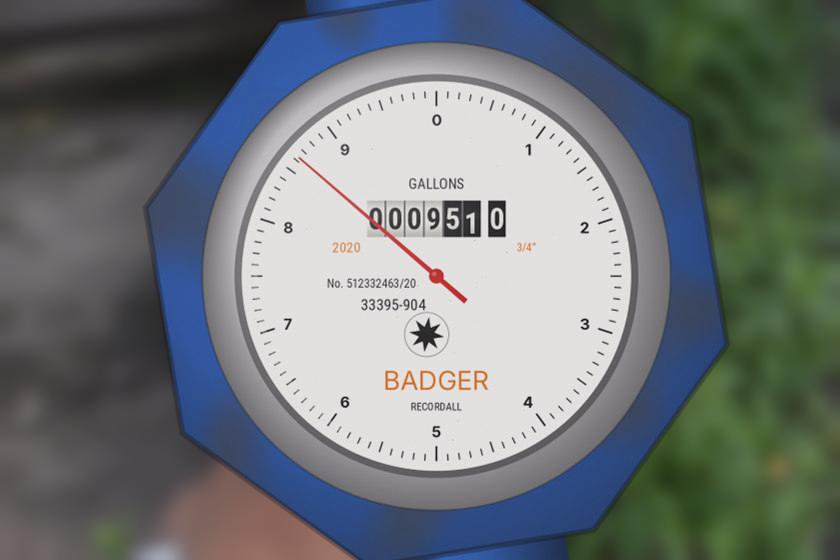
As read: **9508.6** gal
